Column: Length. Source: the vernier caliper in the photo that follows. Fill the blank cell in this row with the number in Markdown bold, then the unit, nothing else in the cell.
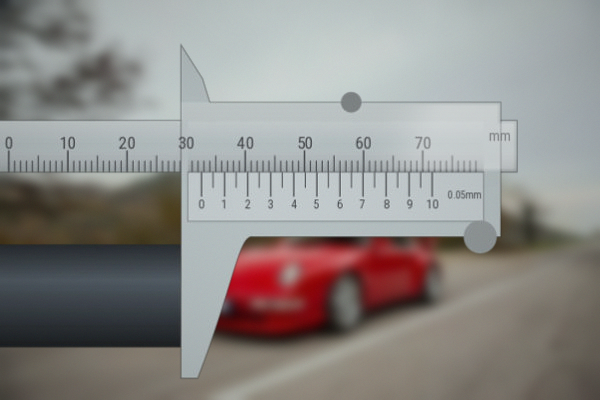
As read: **32.6** mm
